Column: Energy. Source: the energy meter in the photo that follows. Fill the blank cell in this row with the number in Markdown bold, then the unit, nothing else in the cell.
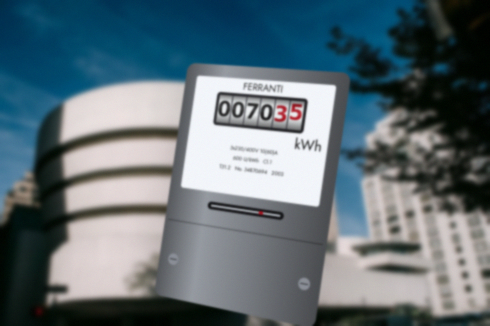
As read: **70.35** kWh
